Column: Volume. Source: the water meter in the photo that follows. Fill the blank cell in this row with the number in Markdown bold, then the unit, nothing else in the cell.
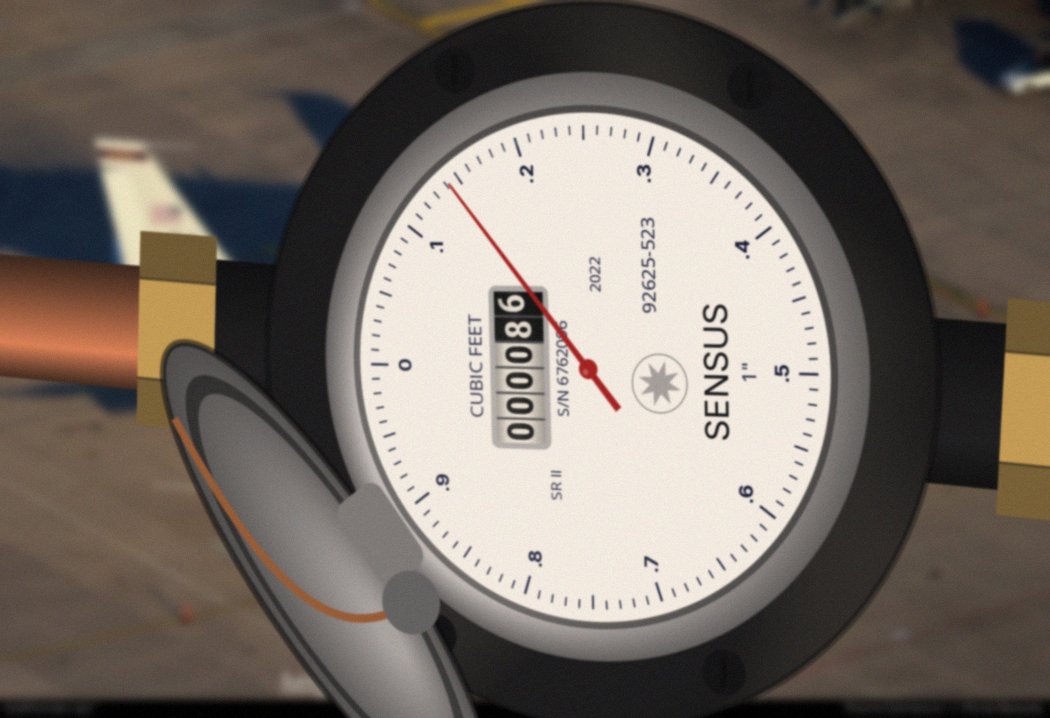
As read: **86.14** ft³
